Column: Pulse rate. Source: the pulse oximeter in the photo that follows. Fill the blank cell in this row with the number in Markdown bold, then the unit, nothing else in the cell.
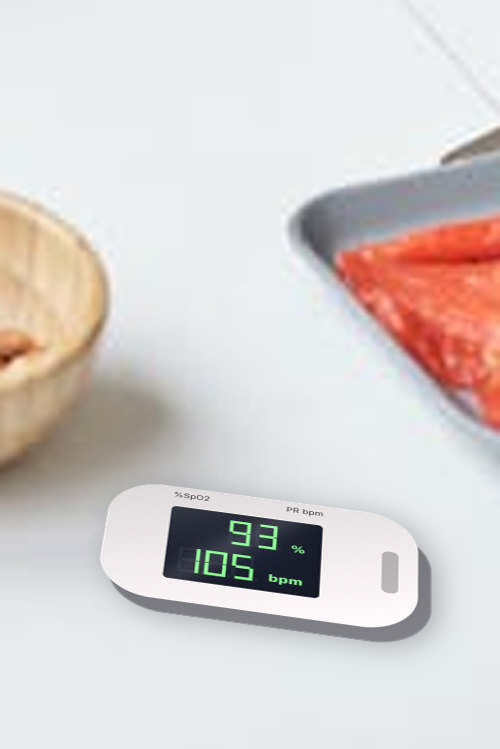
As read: **105** bpm
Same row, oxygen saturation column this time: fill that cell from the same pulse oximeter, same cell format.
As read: **93** %
